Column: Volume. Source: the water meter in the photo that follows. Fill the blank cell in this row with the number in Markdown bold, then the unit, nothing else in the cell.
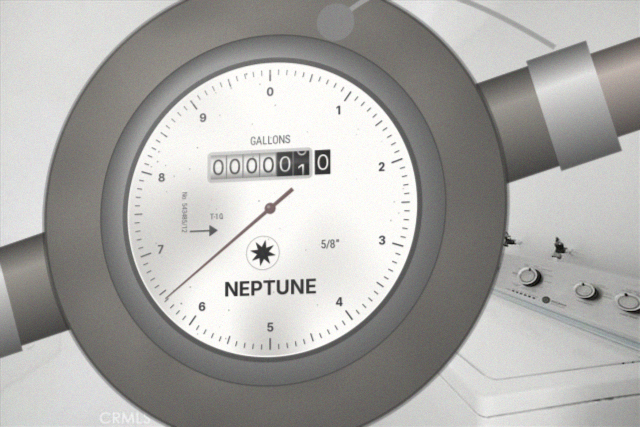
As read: **6.4** gal
